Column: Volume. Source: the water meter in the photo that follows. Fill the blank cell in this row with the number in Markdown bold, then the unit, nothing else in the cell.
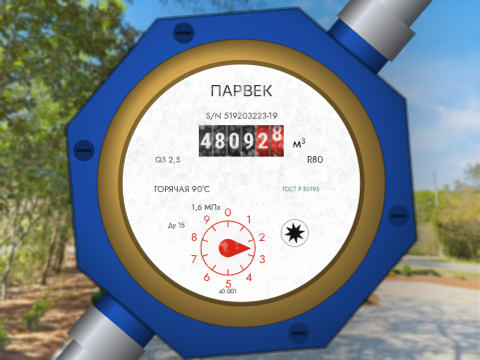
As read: **4809.282** m³
